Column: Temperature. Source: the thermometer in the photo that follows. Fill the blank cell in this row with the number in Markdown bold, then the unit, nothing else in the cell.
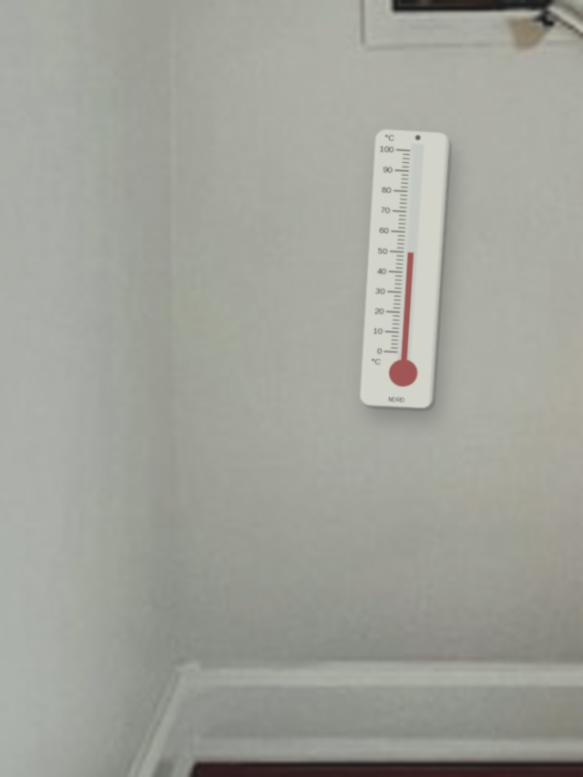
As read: **50** °C
